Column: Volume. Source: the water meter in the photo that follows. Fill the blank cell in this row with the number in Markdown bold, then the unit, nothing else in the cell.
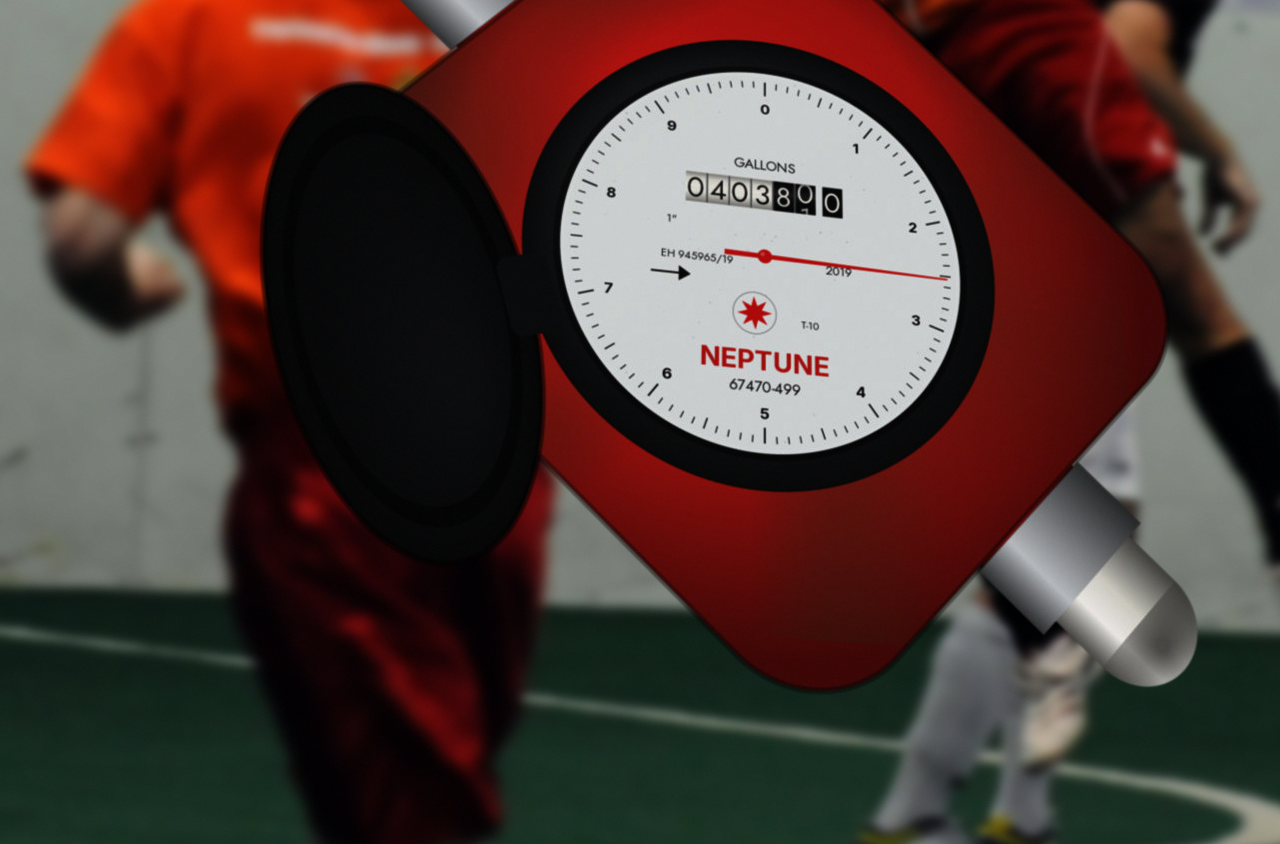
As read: **403802.5** gal
